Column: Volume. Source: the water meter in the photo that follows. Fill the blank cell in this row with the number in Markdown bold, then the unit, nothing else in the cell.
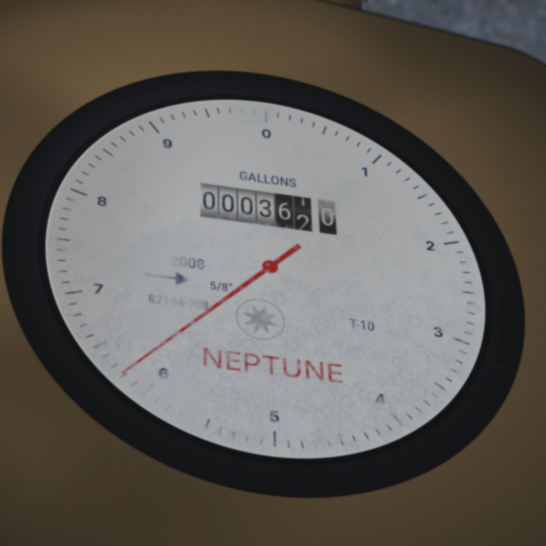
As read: **3616.2** gal
